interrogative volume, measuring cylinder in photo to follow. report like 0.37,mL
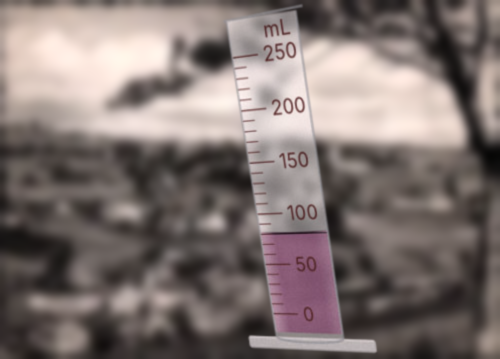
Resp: 80,mL
